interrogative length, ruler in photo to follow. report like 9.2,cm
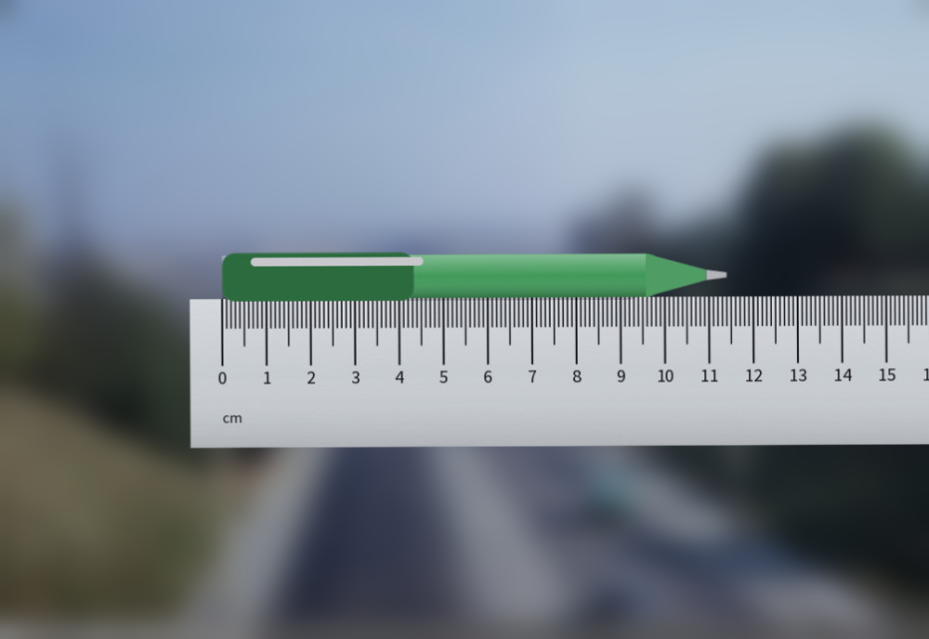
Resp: 11.4,cm
